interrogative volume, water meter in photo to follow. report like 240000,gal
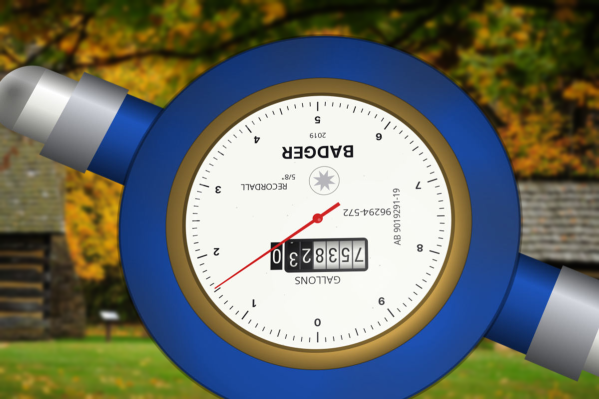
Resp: 7538231.5,gal
